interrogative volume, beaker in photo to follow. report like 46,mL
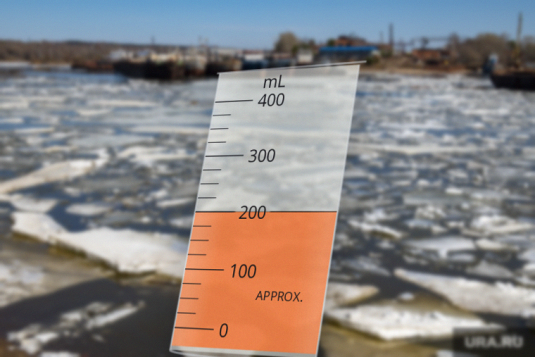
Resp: 200,mL
